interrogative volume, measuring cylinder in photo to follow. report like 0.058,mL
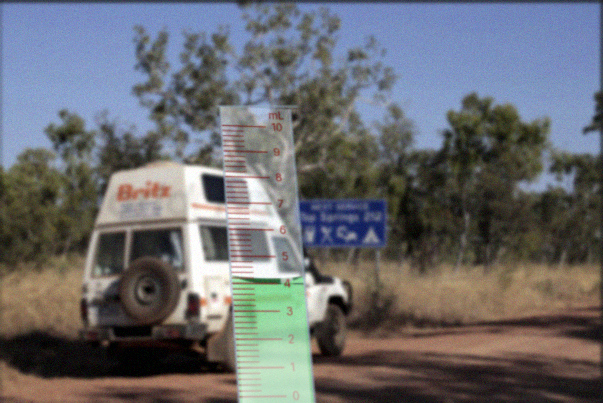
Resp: 4,mL
